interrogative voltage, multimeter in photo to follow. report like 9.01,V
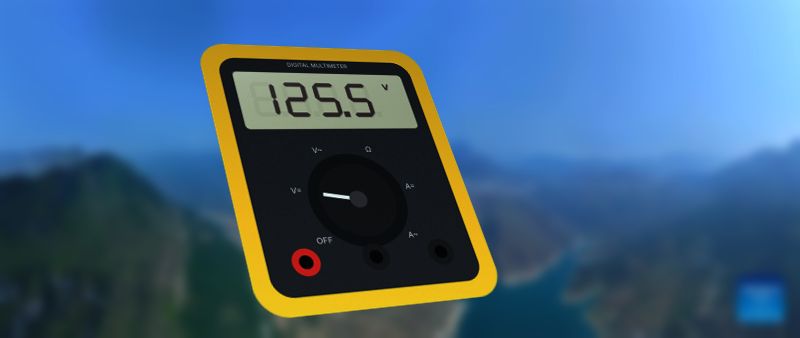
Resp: 125.5,V
